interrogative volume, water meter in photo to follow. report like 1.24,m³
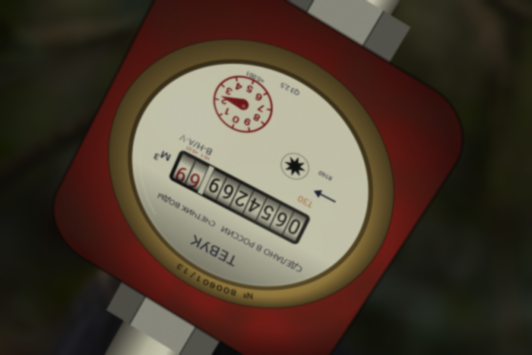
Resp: 654269.692,m³
